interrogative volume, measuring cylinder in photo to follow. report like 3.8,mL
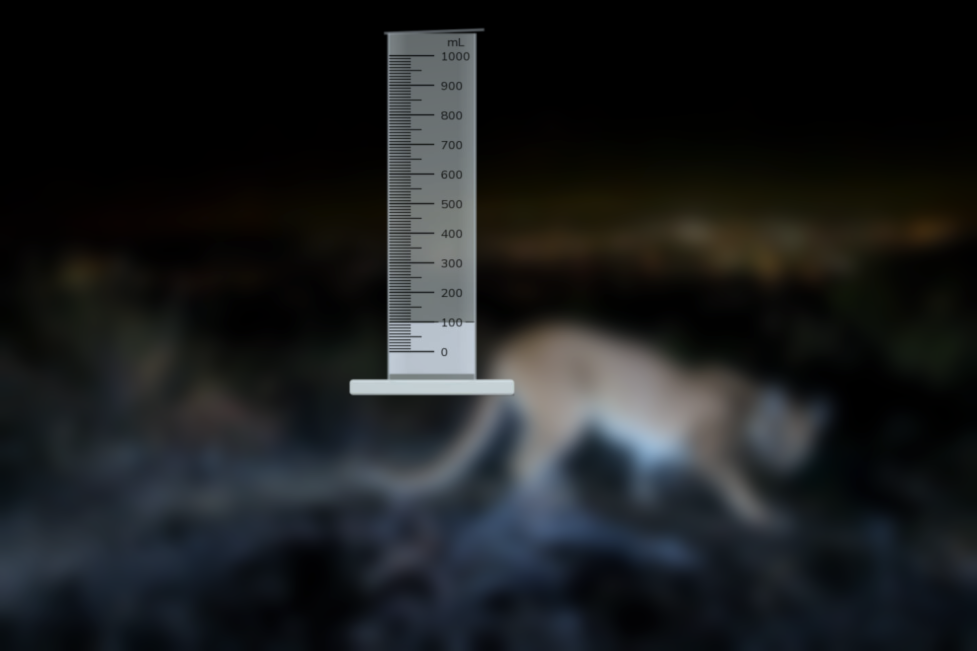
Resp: 100,mL
